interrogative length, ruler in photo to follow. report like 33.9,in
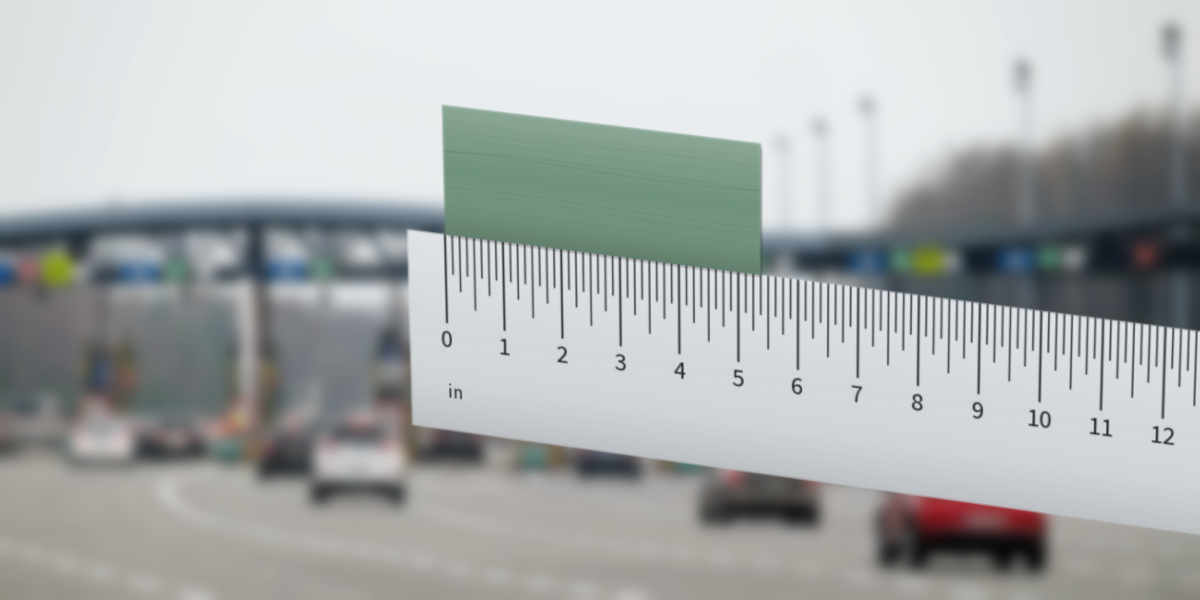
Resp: 5.375,in
